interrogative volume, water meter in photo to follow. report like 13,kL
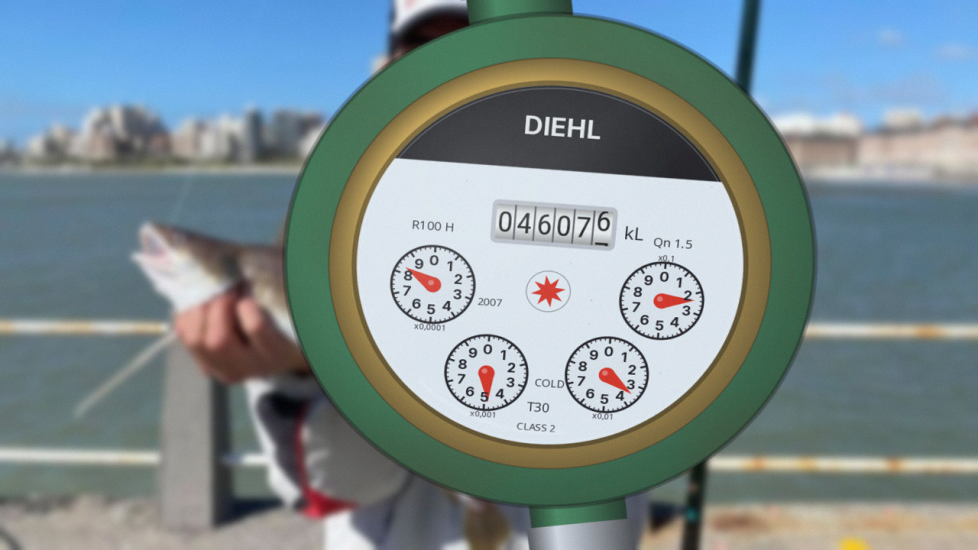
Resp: 46076.2348,kL
